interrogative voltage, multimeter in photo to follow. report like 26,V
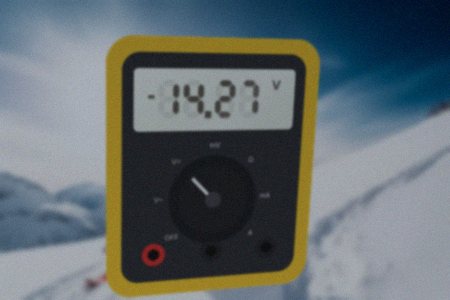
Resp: -14.27,V
